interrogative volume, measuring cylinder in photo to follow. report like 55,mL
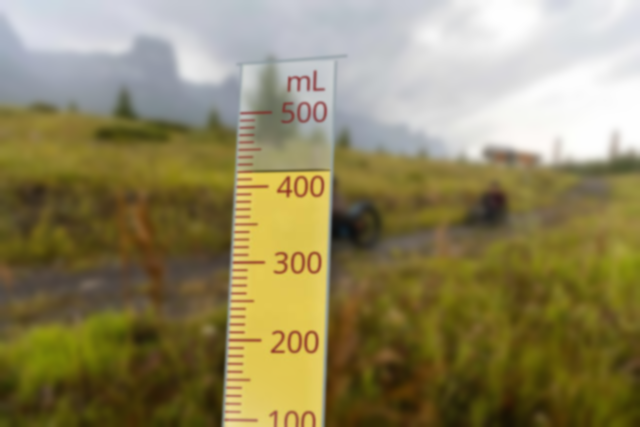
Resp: 420,mL
